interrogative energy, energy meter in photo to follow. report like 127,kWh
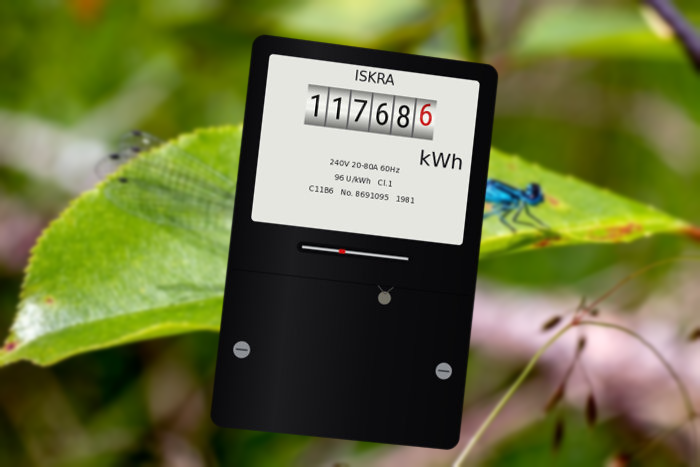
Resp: 11768.6,kWh
